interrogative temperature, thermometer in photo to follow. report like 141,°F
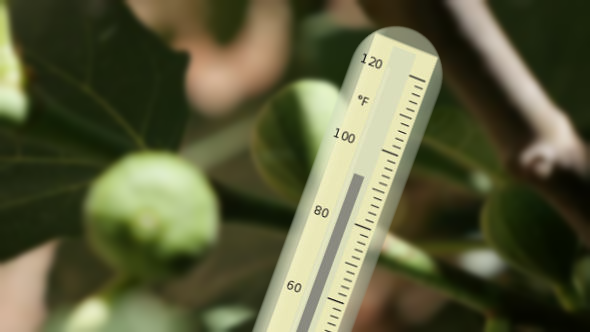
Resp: 92,°F
